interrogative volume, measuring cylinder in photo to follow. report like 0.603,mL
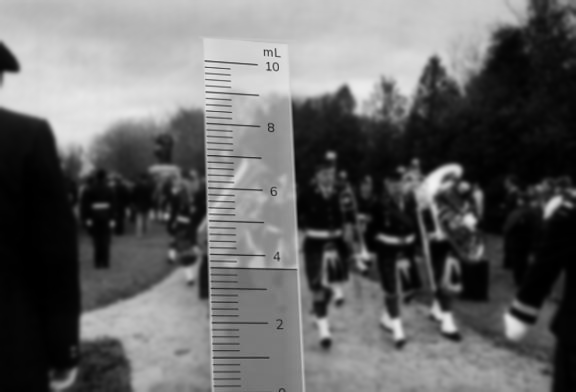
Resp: 3.6,mL
